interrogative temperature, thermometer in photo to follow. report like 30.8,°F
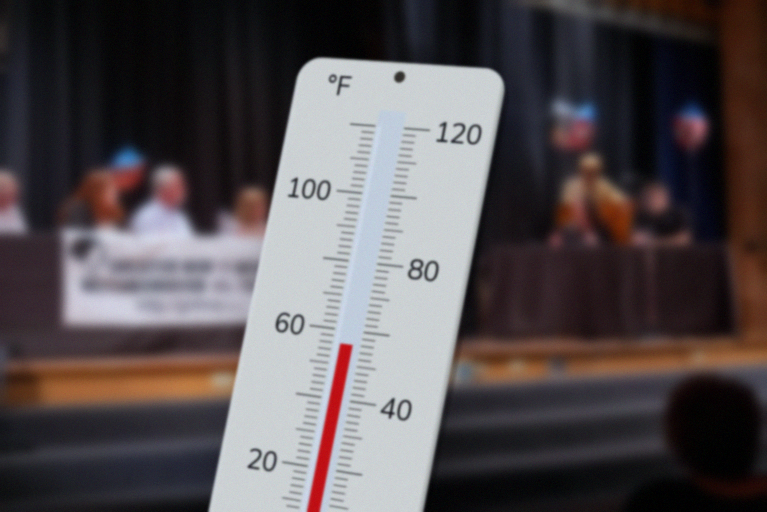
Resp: 56,°F
